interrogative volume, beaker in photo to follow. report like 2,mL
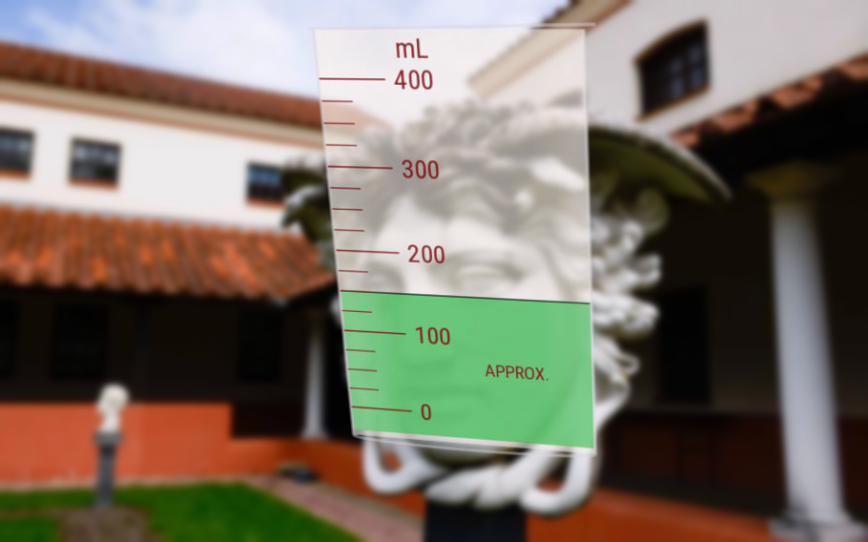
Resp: 150,mL
